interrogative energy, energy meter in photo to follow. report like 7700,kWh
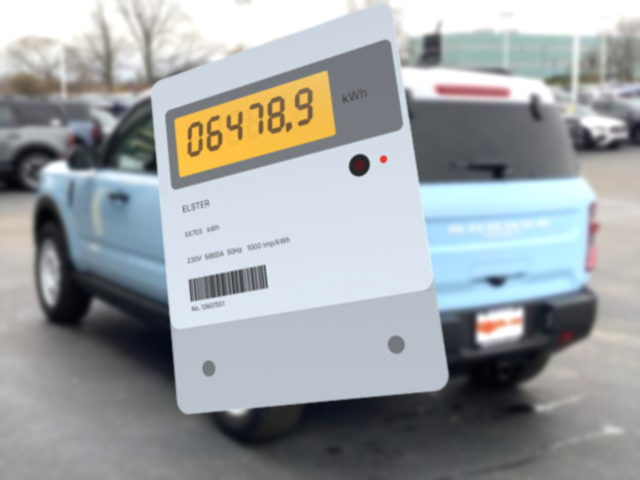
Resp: 6478.9,kWh
